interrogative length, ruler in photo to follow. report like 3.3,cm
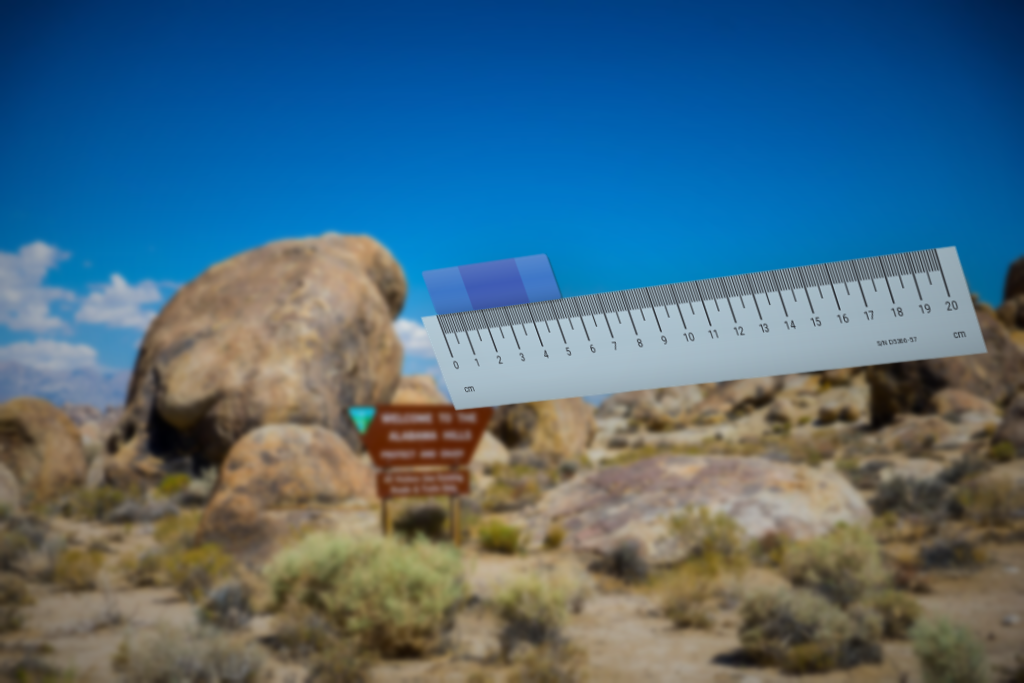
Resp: 5.5,cm
